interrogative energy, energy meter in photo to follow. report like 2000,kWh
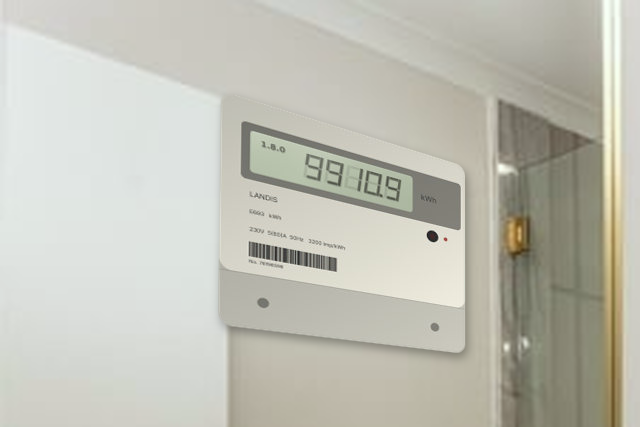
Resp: 9910.9,kWh
